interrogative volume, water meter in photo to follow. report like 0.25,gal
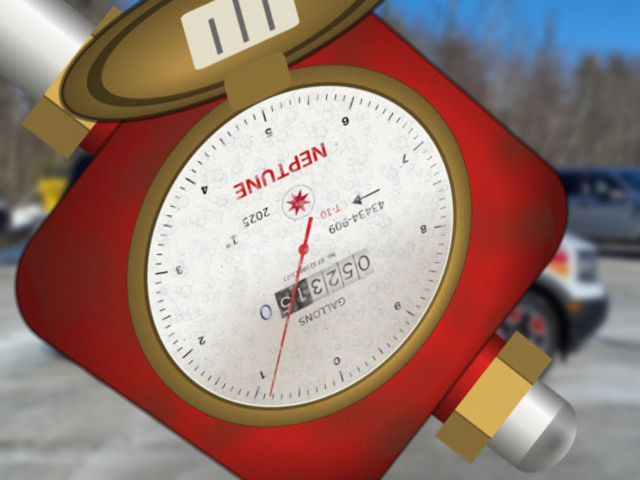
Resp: 523150.8,gal
